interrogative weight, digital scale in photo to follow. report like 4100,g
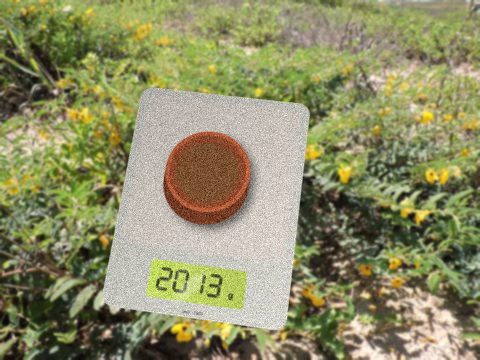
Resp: 2013,g
